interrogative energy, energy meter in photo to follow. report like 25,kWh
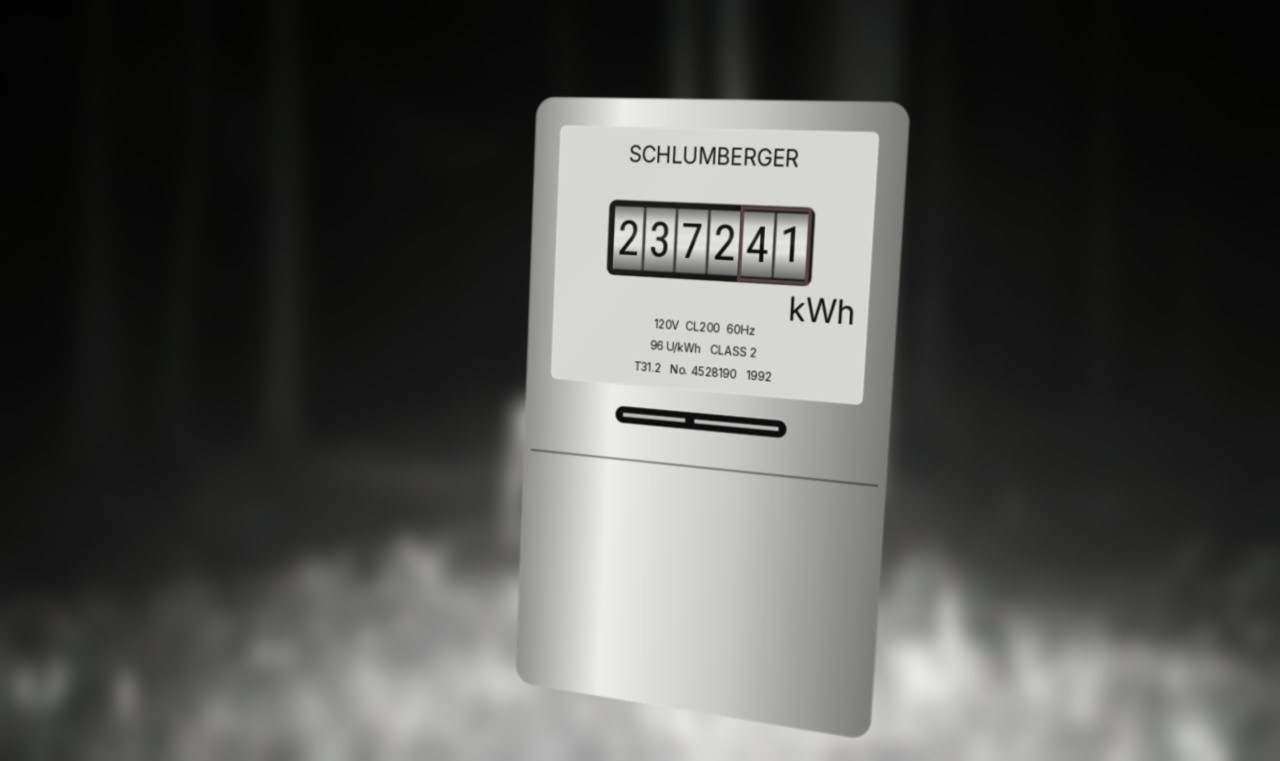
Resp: 2372.41,kWh
